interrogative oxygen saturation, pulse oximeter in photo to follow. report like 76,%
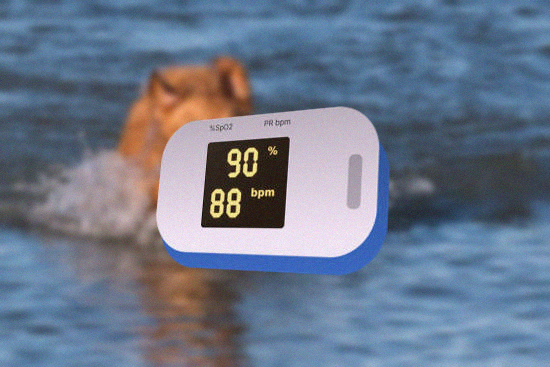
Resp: 90,%
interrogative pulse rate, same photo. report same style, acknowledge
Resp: 88,bpm
